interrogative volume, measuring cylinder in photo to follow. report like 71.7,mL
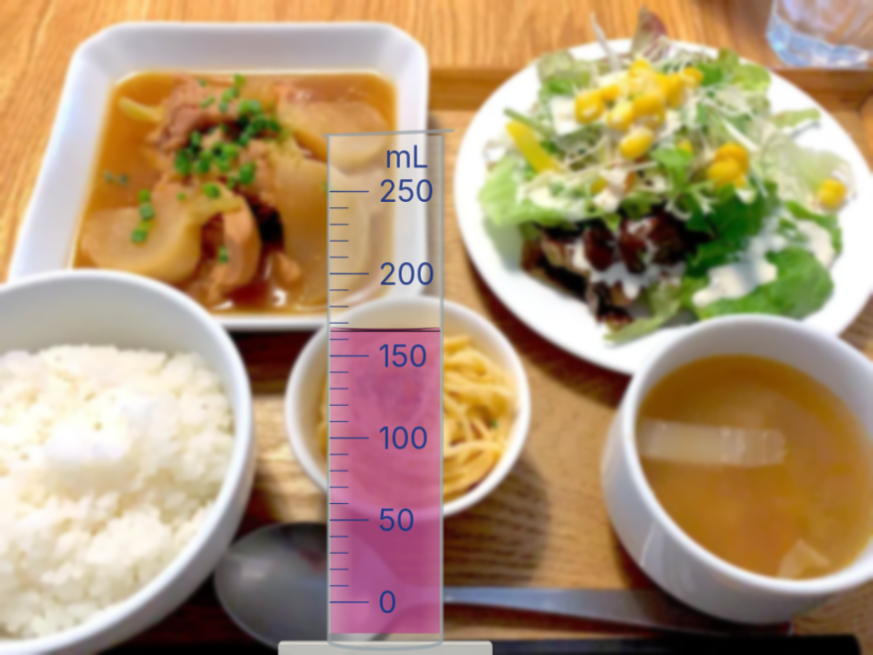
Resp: 165,mL
